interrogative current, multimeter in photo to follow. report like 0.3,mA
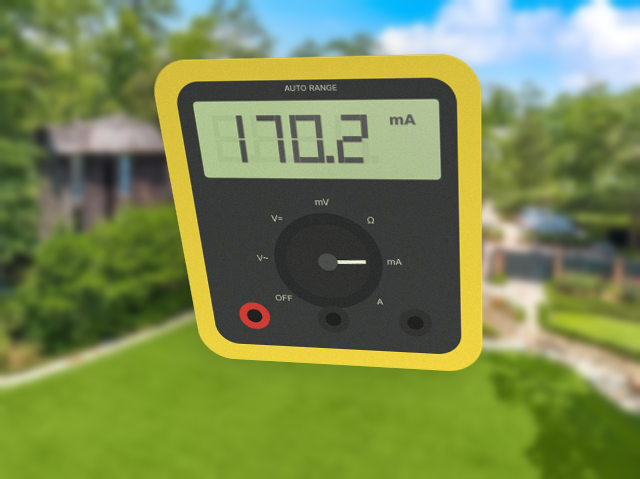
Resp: 170.2,mA
